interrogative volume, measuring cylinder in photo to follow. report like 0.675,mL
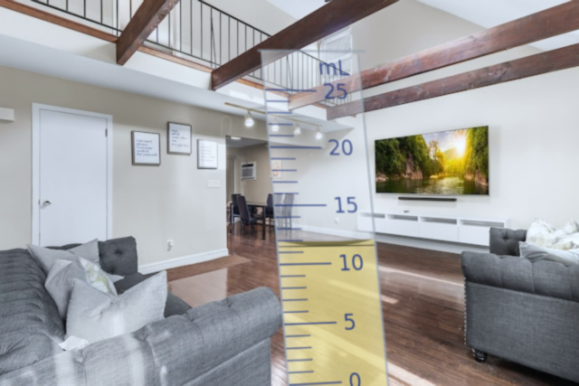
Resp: 11.5,mL
